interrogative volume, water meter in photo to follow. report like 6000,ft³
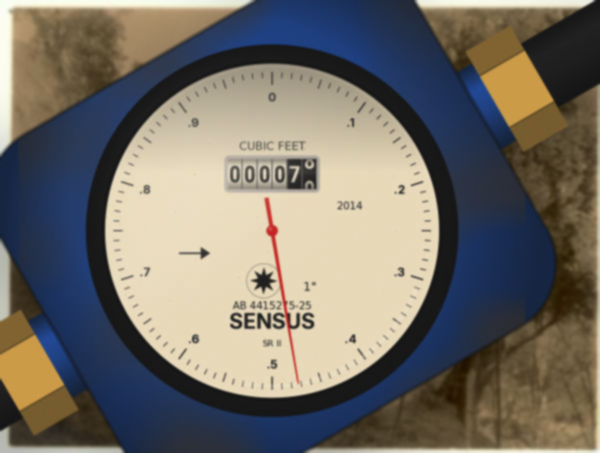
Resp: 78.47,ft³
